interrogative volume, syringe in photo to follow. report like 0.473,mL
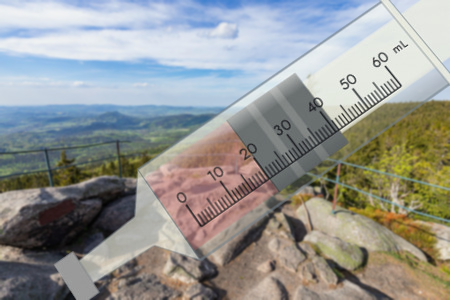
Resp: 20,mL
